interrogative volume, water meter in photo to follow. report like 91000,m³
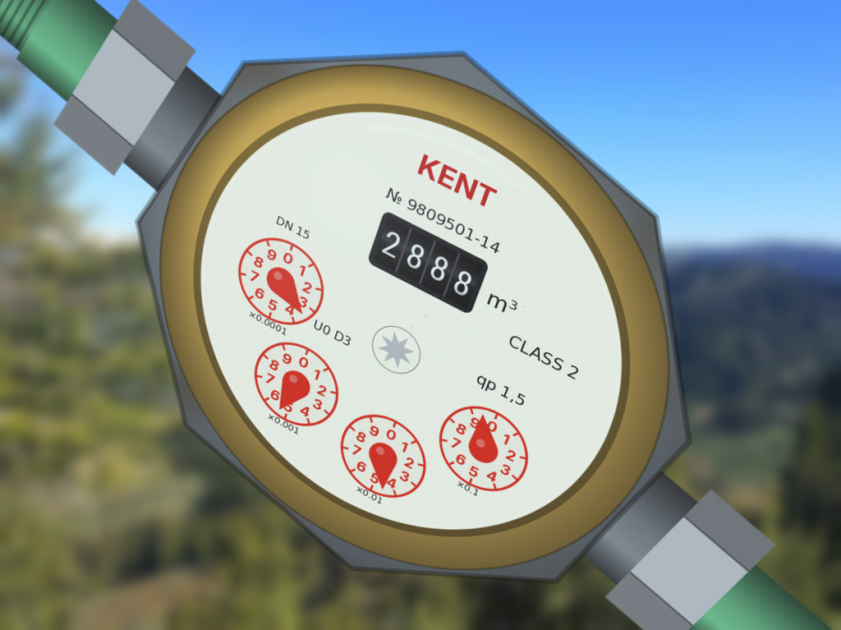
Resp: 2887.9453,m³
